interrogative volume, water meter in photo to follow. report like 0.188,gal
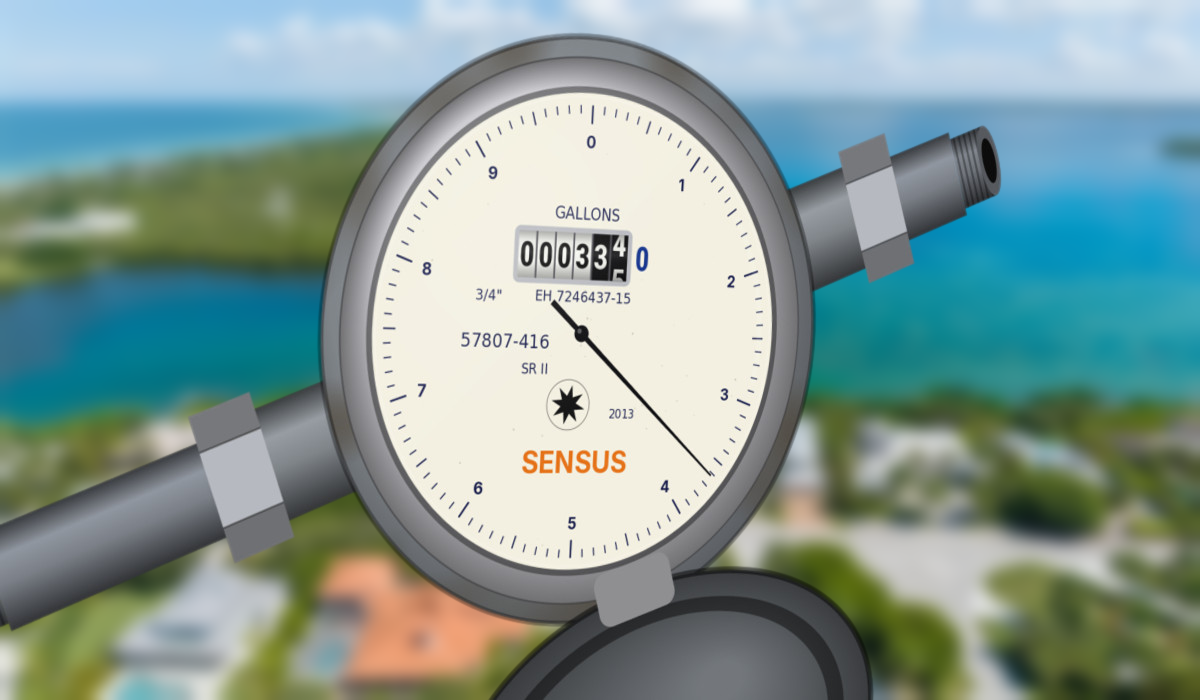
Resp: 3343.6,gal
